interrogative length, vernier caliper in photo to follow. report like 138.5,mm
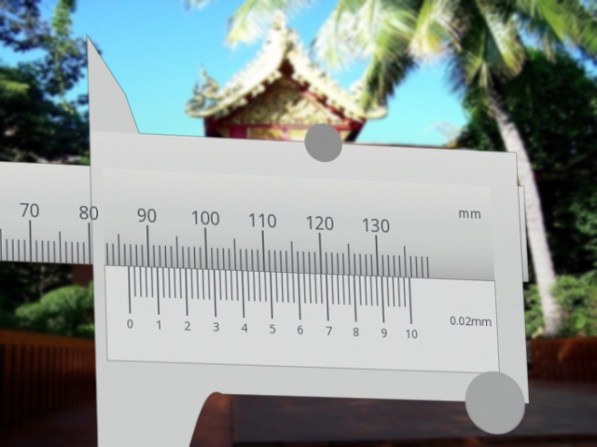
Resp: 86.6,mm
